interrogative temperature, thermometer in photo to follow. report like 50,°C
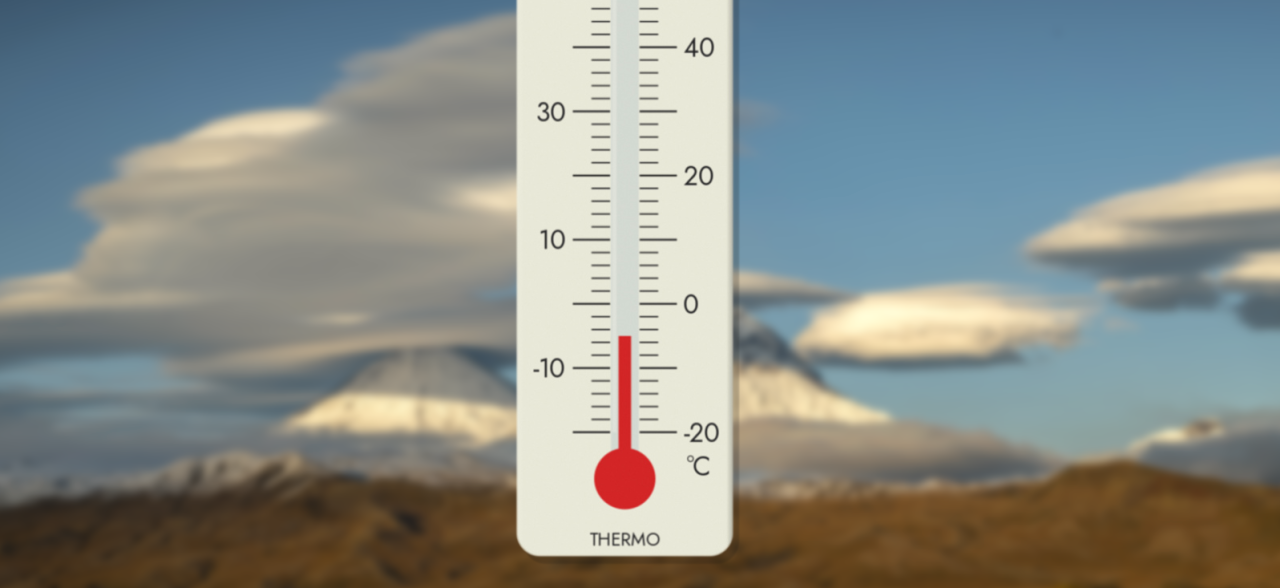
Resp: -5,°C
